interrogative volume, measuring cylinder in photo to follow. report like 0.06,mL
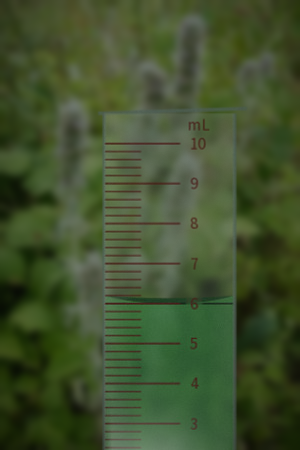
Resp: 6,mL
